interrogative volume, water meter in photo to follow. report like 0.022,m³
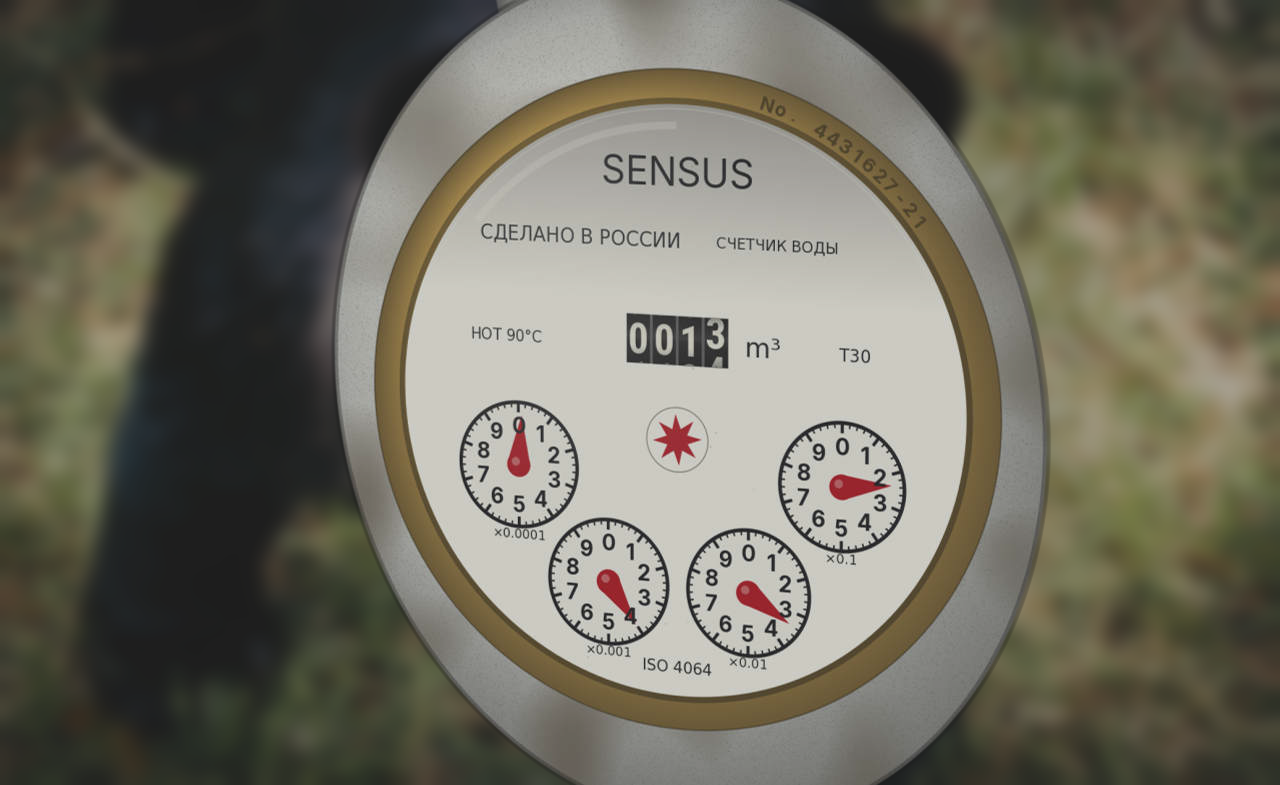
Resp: 13.2340,m³
